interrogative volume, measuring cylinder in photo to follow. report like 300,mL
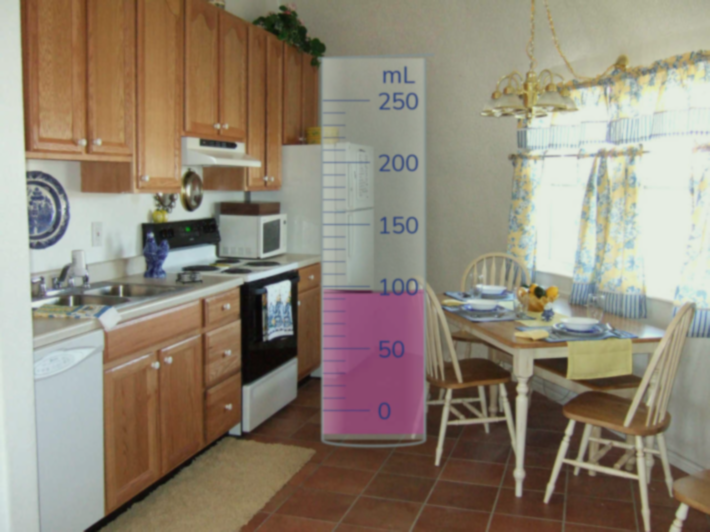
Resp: 95,mL
